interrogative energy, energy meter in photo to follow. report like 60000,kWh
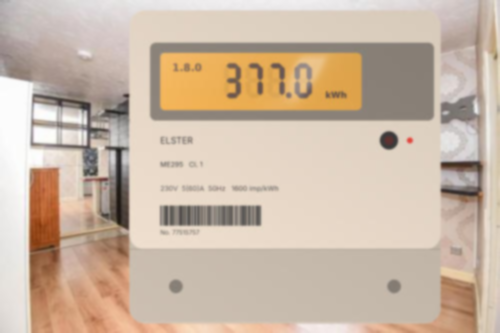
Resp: 377.0,kWh
